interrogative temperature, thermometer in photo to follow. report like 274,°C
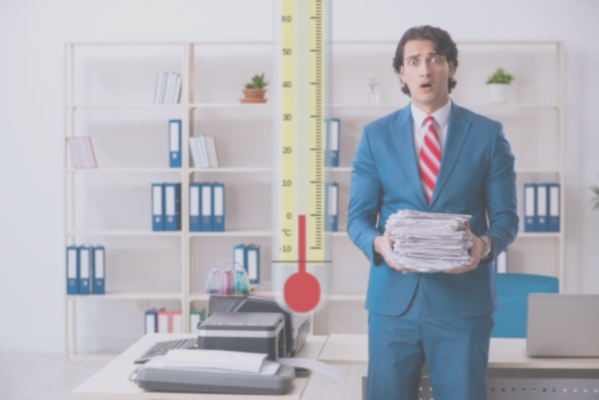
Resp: 0,°C
